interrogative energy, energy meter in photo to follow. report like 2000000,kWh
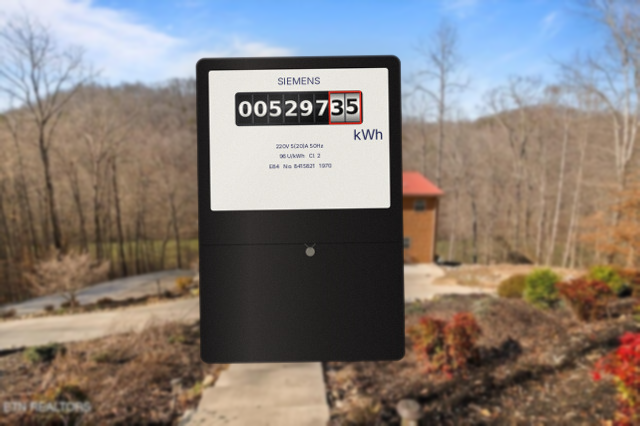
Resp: 5297.35,kWh
